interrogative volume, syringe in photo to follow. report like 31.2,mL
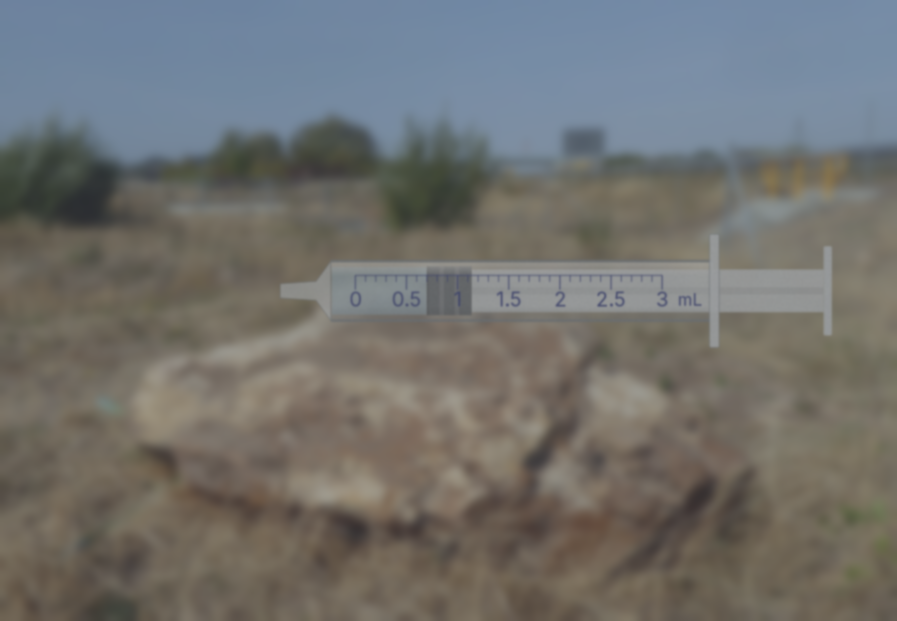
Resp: 0.7,mL
